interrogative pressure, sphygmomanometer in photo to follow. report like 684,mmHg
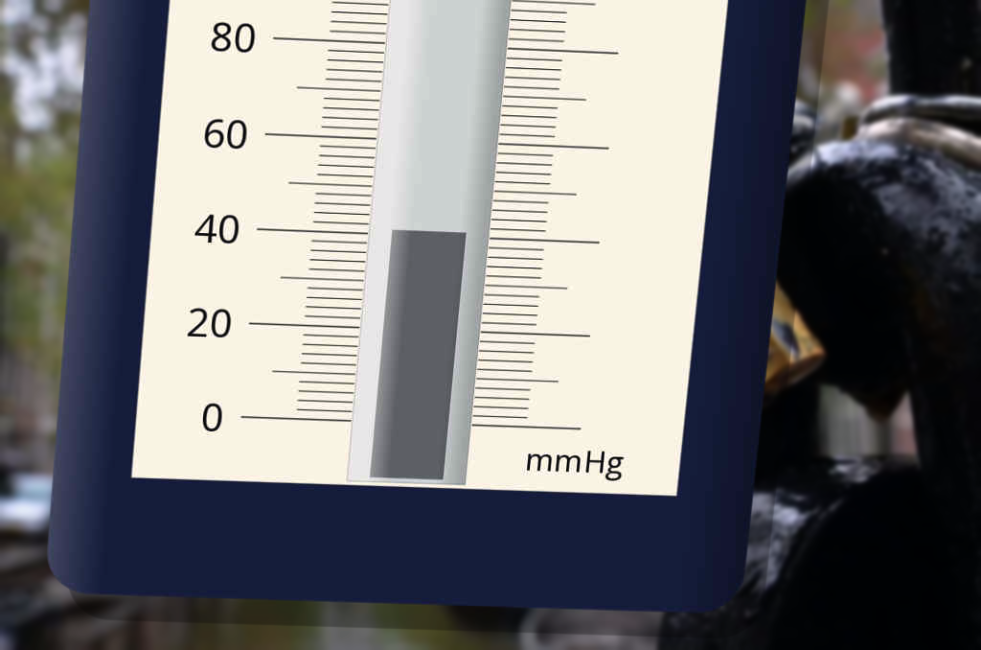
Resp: 41,mmHg
